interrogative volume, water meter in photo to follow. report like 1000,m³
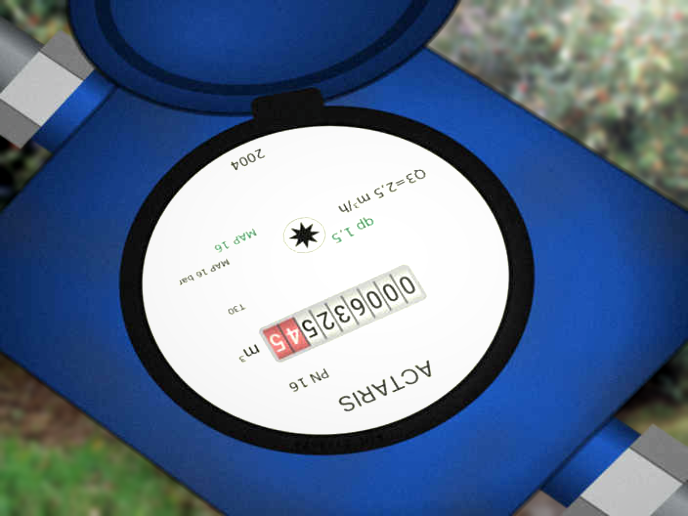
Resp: 6325.45,m³
